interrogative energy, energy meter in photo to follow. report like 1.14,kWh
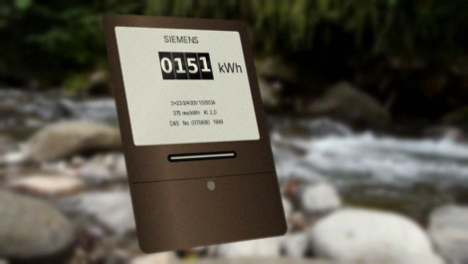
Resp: 151,kWh
